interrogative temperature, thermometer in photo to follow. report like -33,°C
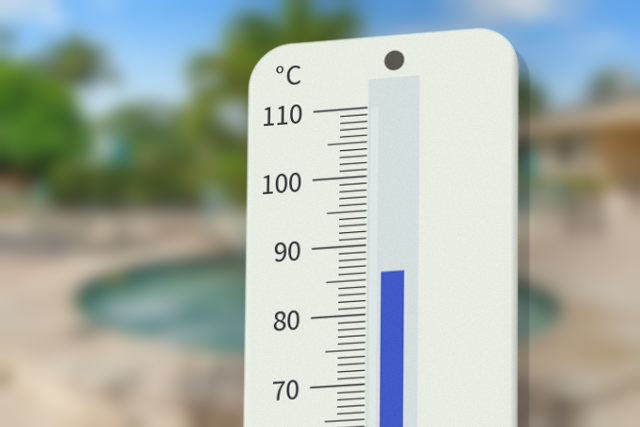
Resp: 86,°C
